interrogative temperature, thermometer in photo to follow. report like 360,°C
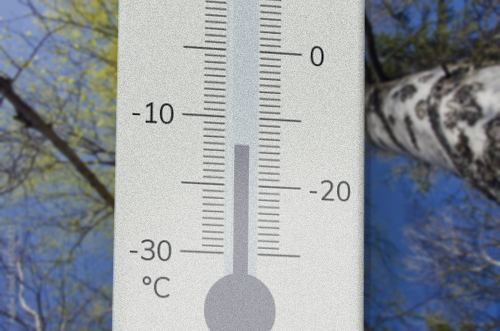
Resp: -14,°C
